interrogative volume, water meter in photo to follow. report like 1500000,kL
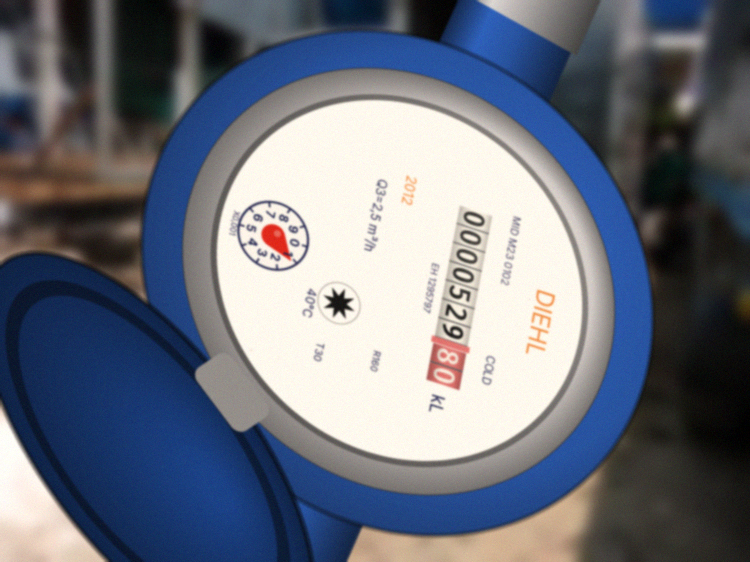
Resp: 529.801,kL
